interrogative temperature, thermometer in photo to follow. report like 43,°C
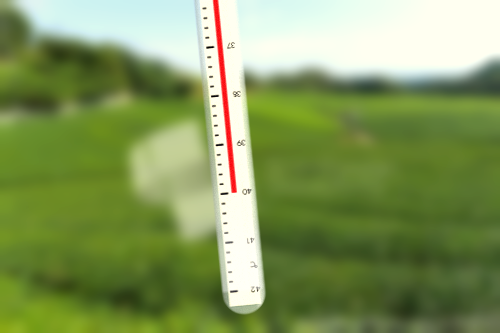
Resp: 40,°C
